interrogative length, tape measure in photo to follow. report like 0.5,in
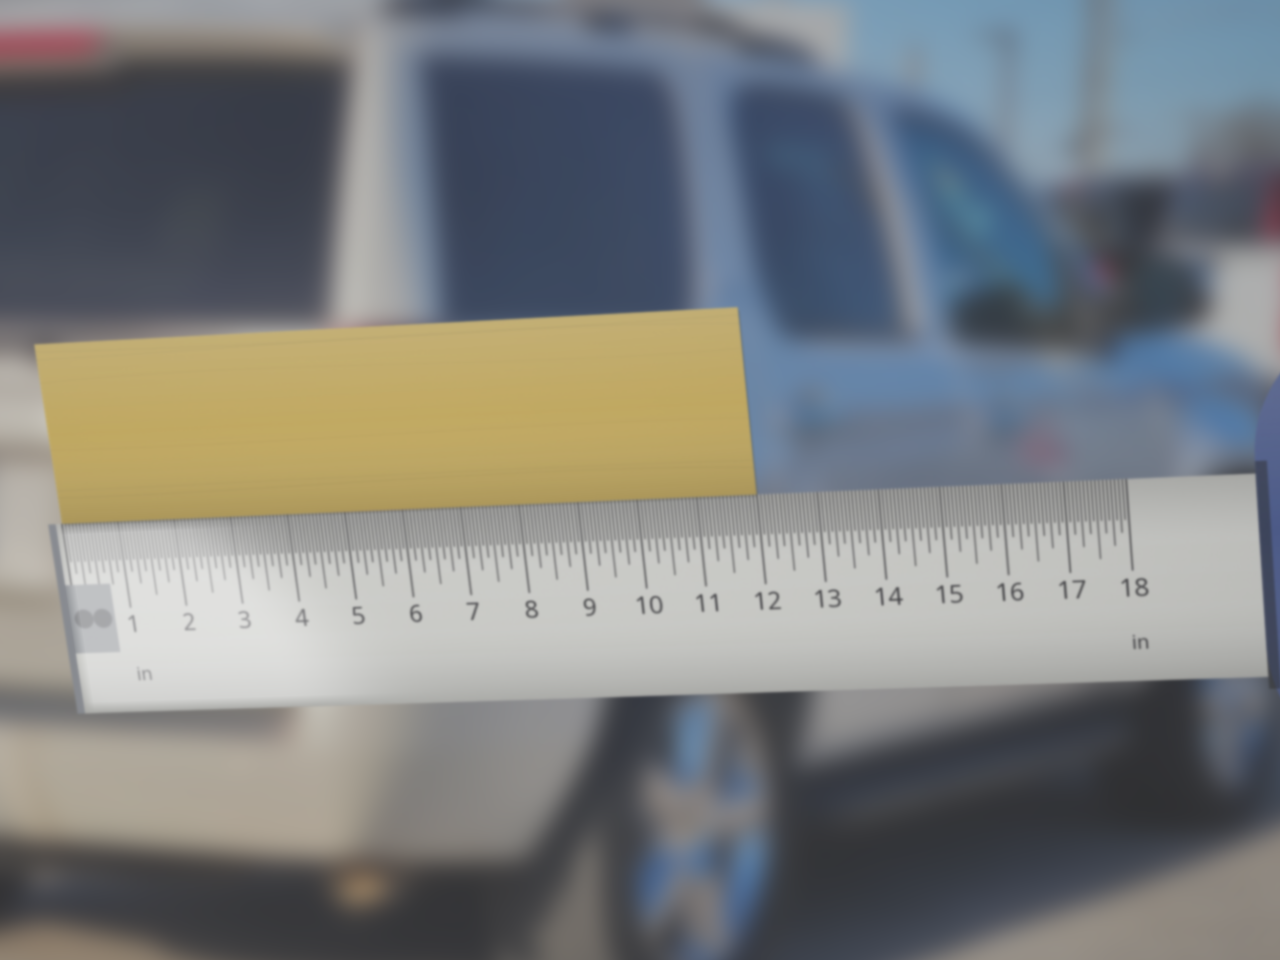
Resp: 12,in
